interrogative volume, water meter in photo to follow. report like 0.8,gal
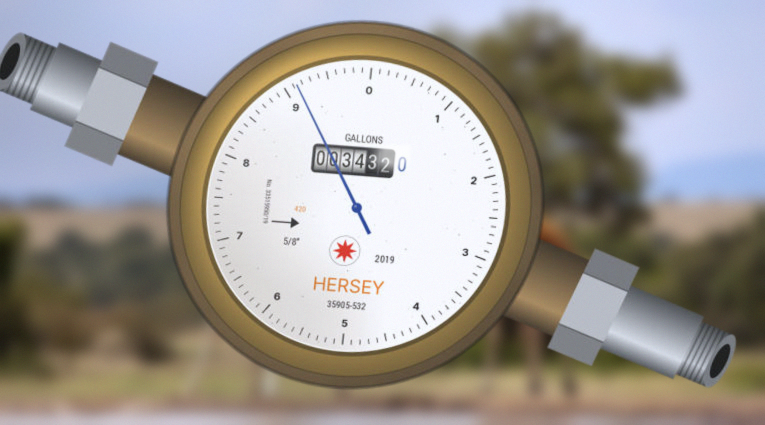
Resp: 34319.1,gal
